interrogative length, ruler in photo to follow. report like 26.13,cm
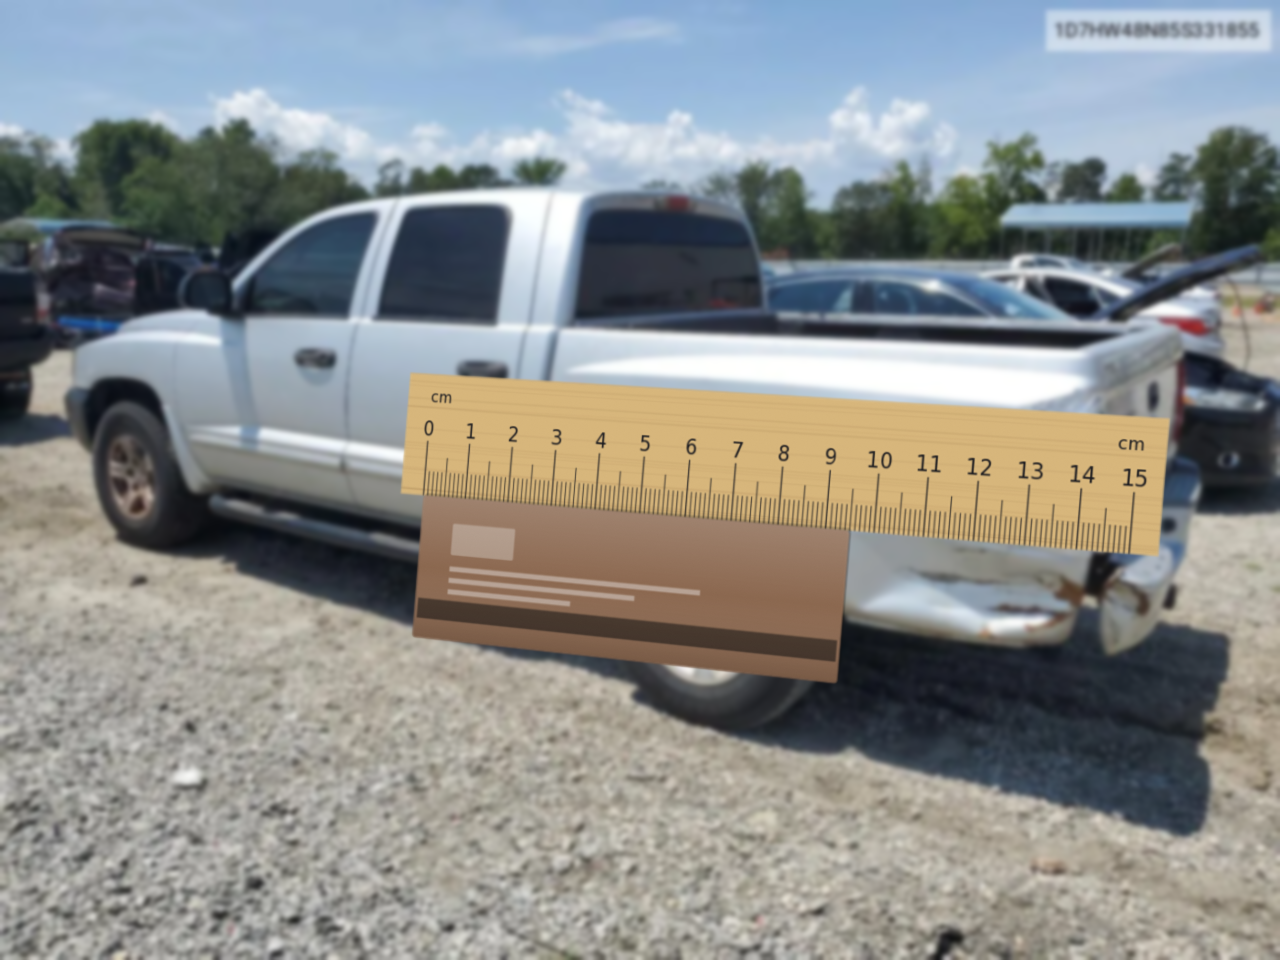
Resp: 9.5,cm
